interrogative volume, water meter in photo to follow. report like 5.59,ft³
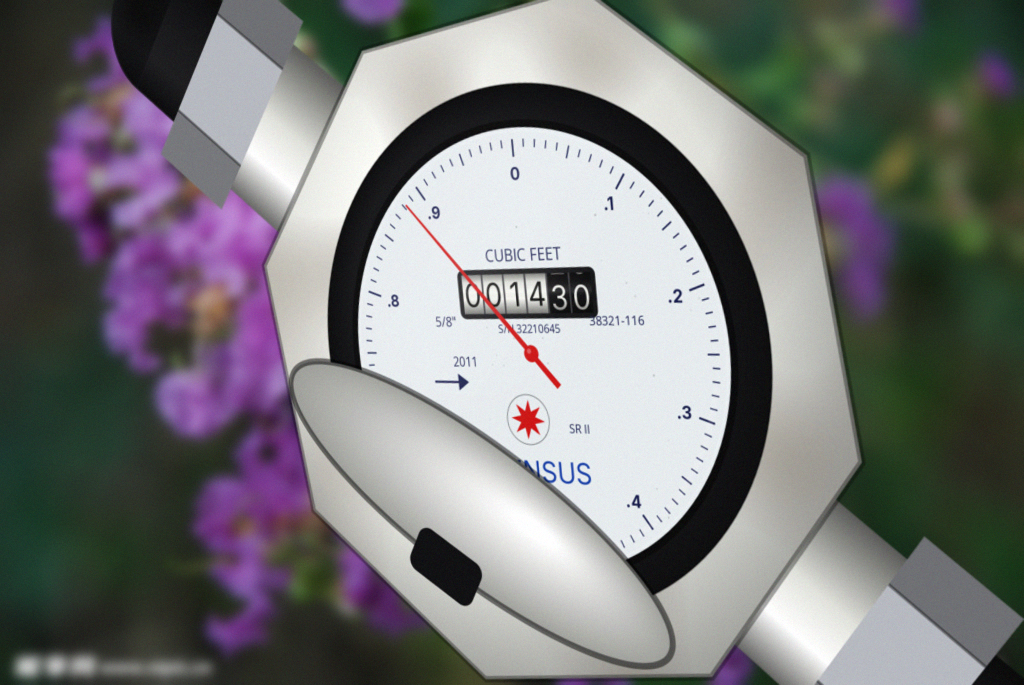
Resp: 1429.88,ft³
